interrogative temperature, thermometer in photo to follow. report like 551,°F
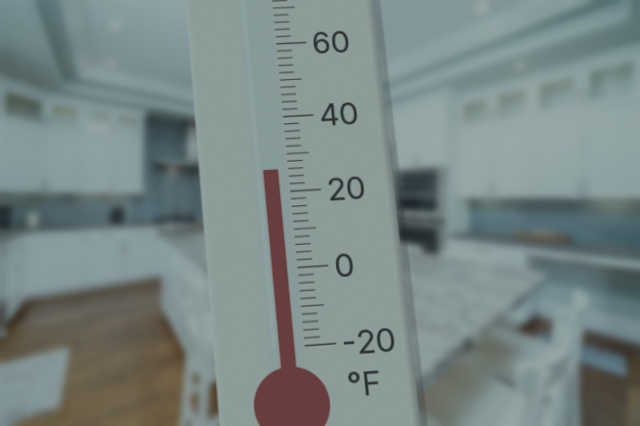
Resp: 26,°F
